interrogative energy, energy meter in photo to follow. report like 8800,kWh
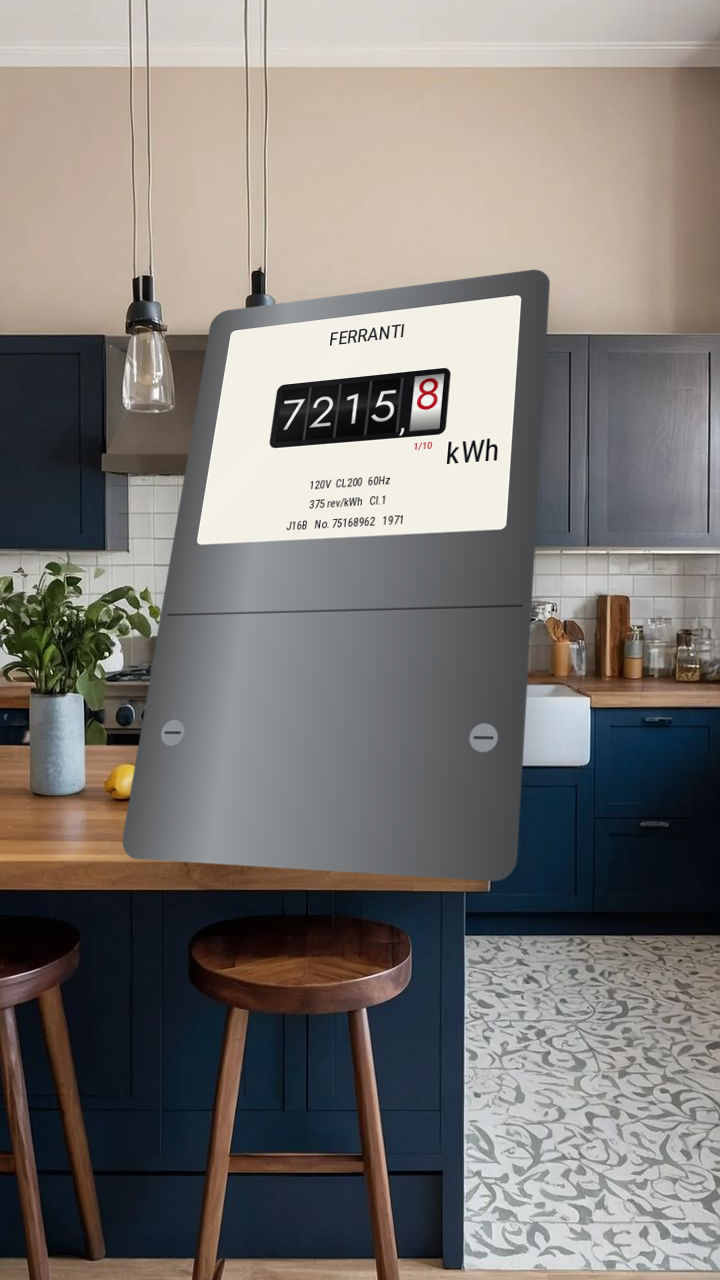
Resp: 7215.8,kWh
